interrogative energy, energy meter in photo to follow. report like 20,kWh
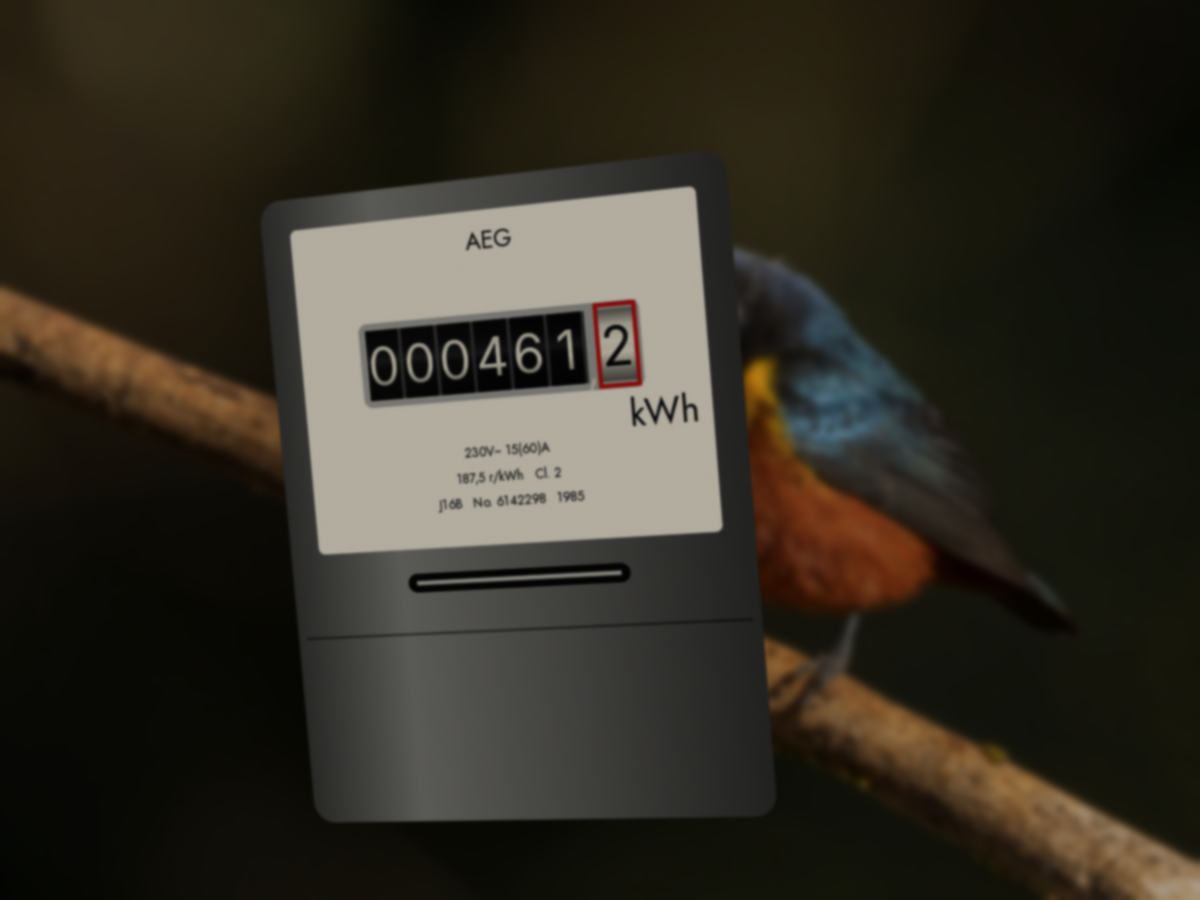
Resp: 461.2,kWh
